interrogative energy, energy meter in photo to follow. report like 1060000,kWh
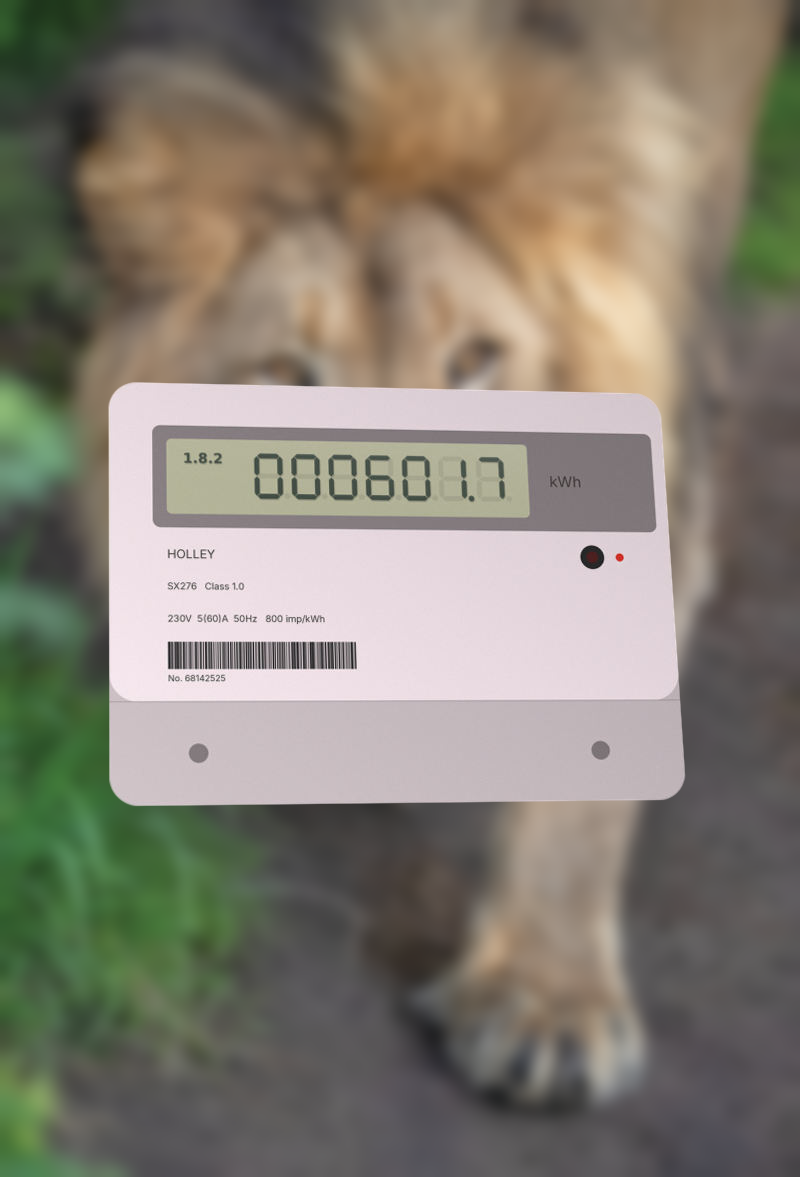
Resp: 601.7,kWh
